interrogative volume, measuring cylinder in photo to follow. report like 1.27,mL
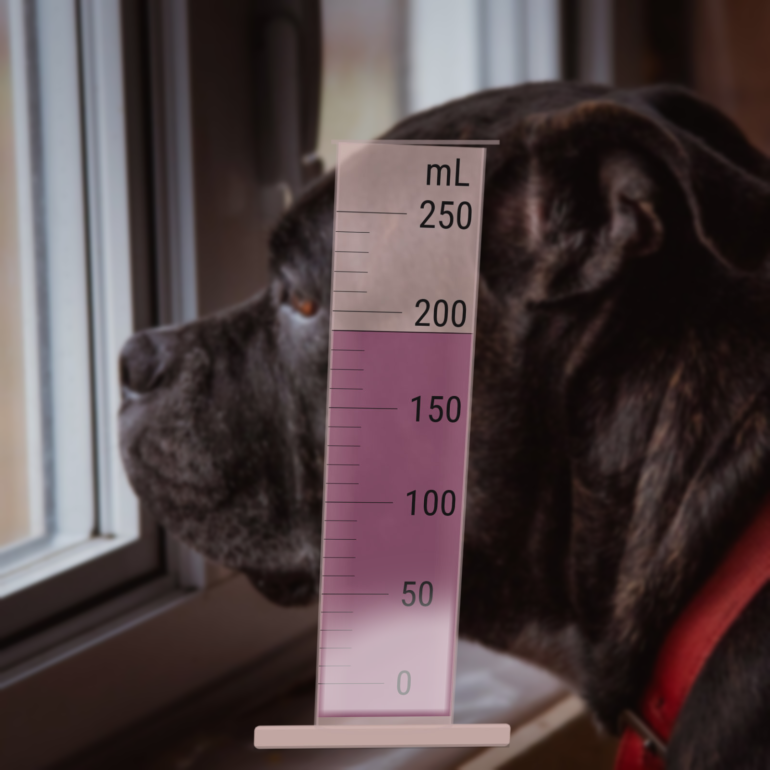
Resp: 190,mL
